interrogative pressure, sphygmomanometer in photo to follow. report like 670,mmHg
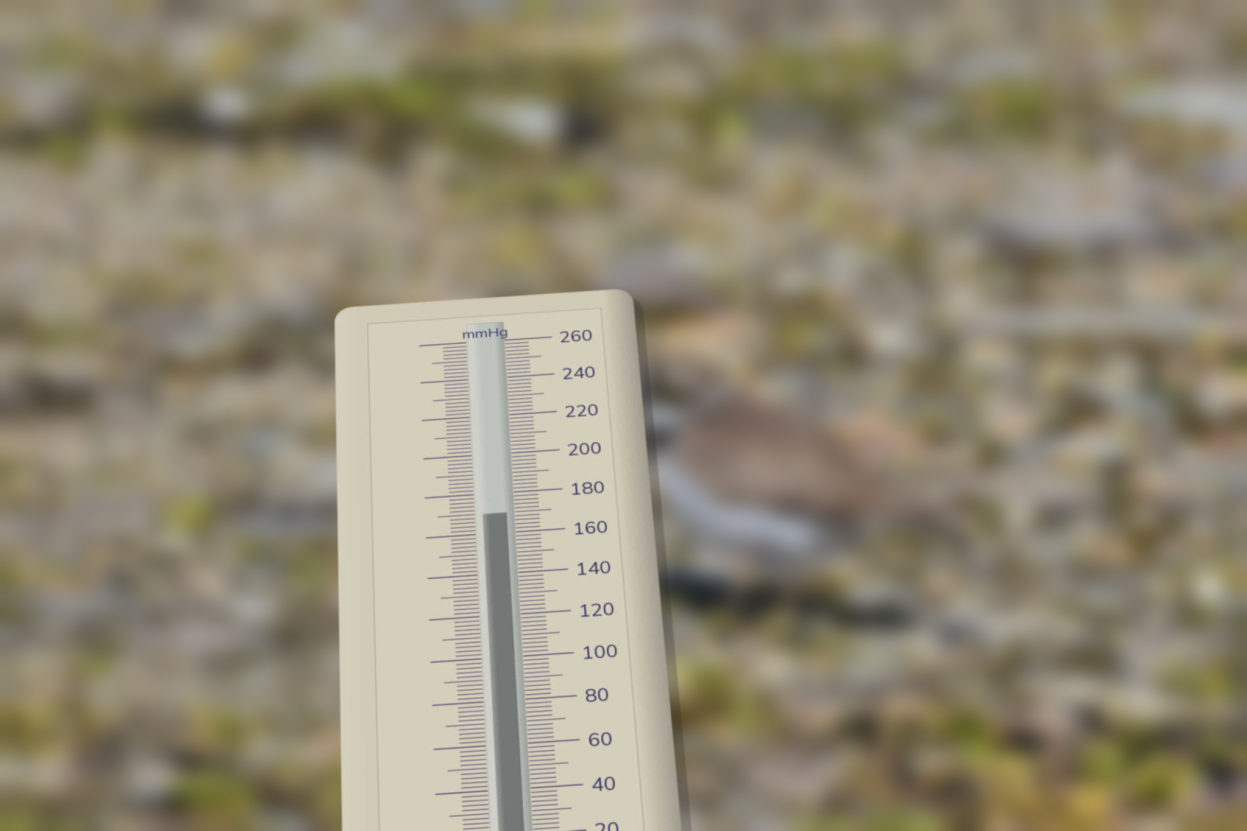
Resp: 170,mmHg
